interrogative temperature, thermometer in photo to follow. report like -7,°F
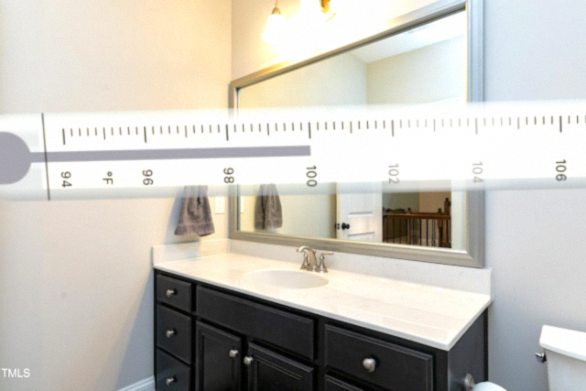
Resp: 100,°F
